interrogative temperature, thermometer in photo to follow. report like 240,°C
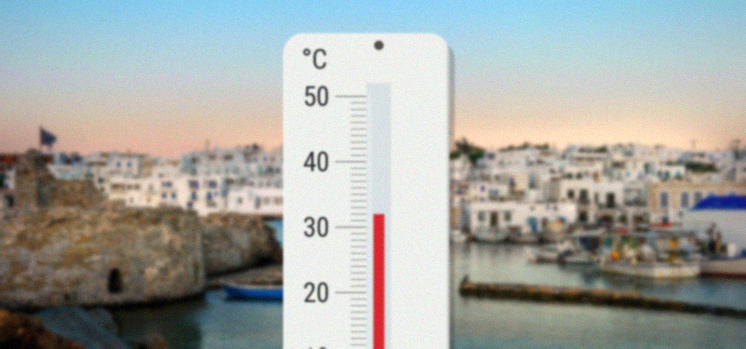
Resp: 32,°C
